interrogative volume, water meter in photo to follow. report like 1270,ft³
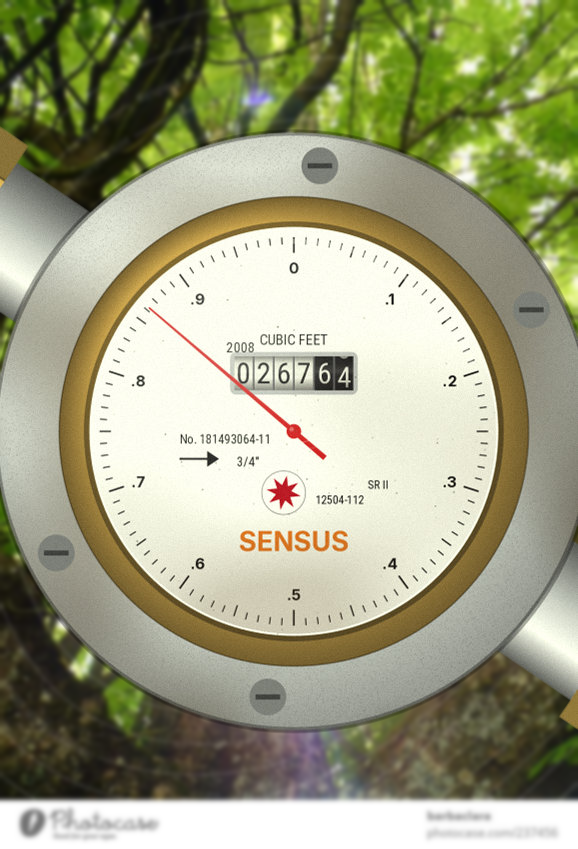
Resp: 26763.86,ft³
